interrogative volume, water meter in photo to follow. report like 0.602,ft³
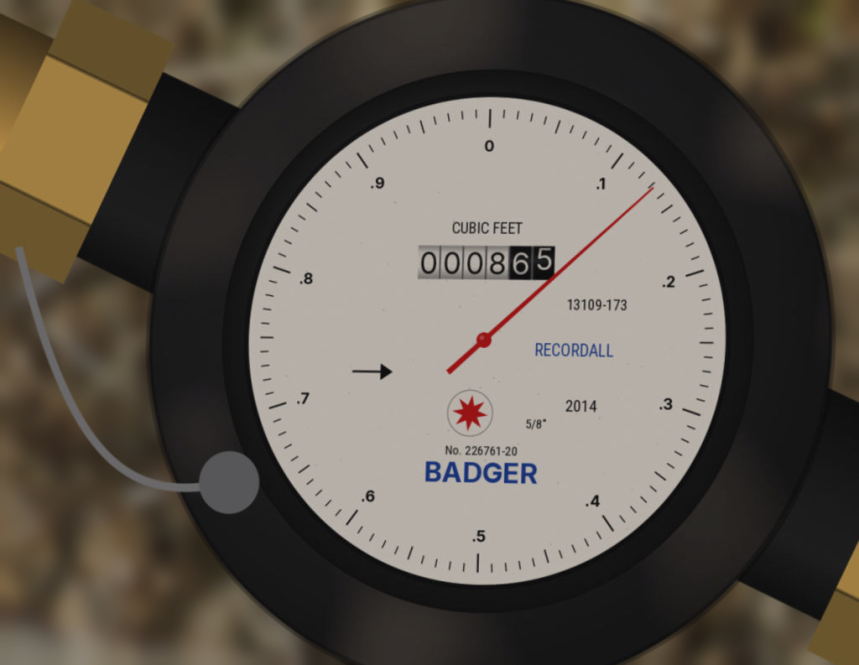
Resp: 865.13,ft³
